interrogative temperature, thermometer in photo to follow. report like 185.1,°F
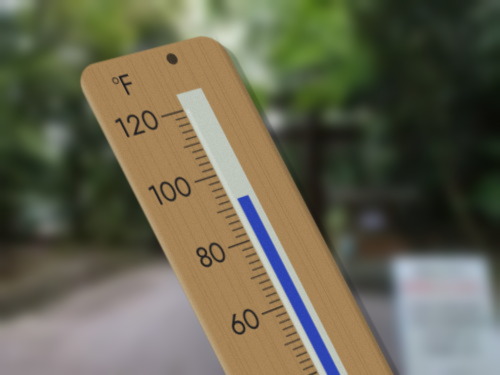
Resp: 92,°F
